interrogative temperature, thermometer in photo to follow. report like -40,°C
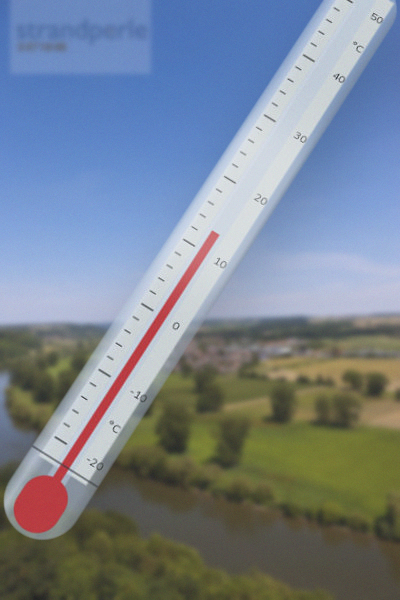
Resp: 13,°C
